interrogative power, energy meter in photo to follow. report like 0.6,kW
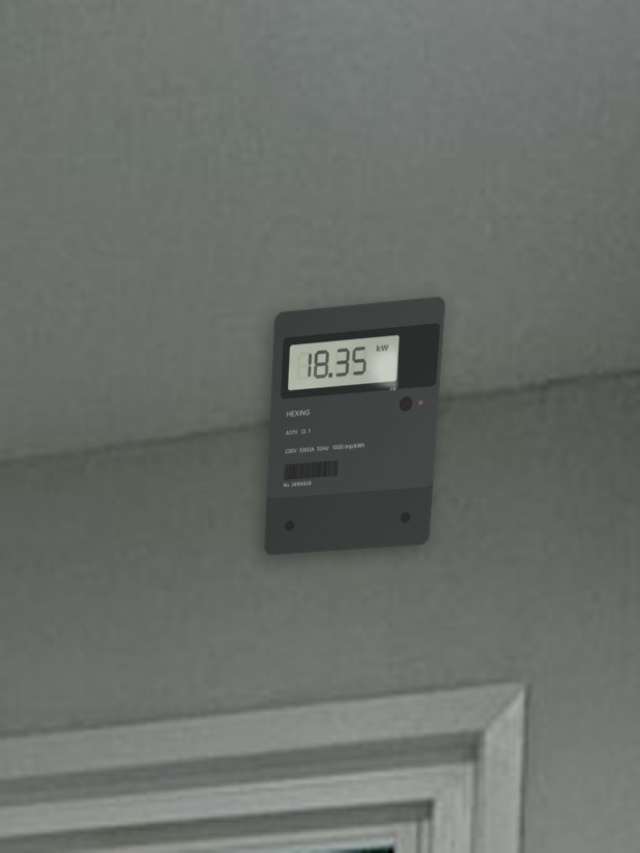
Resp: 18.35,kW
